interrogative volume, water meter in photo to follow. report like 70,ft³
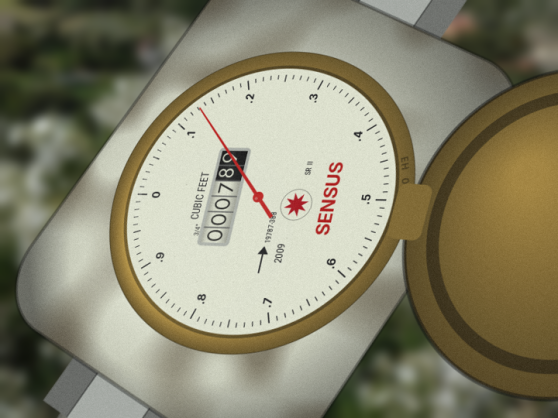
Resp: 789.13,ft³
